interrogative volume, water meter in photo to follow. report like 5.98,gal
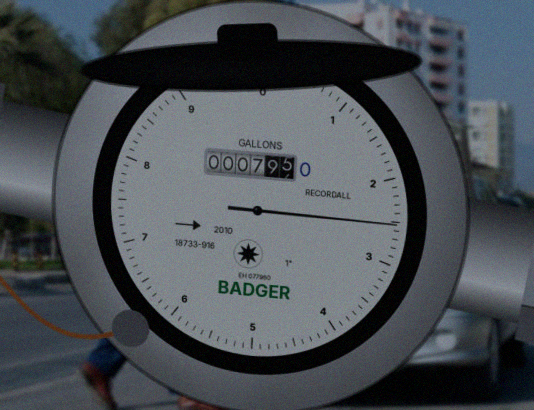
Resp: 7952.5,gal
